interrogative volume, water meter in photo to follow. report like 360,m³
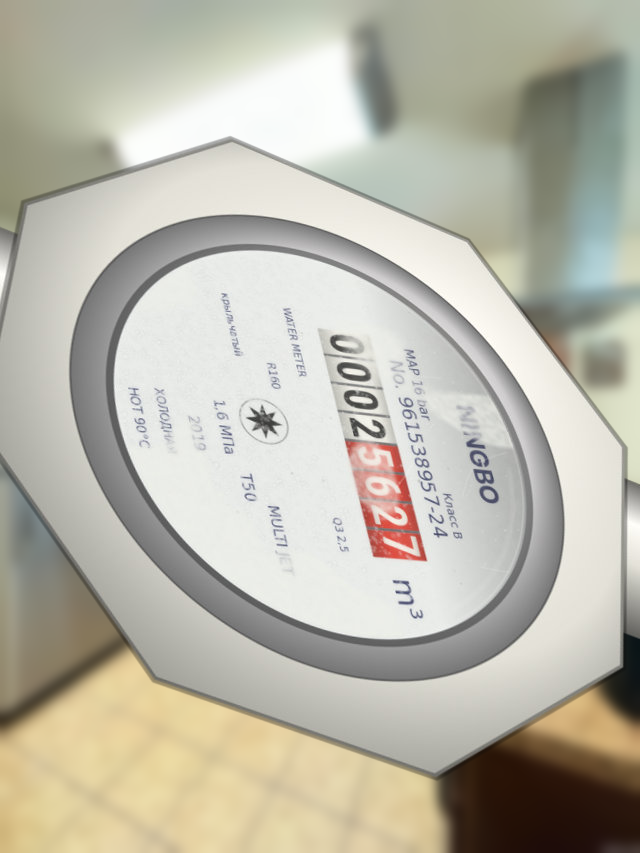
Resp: 2.5627,m³
